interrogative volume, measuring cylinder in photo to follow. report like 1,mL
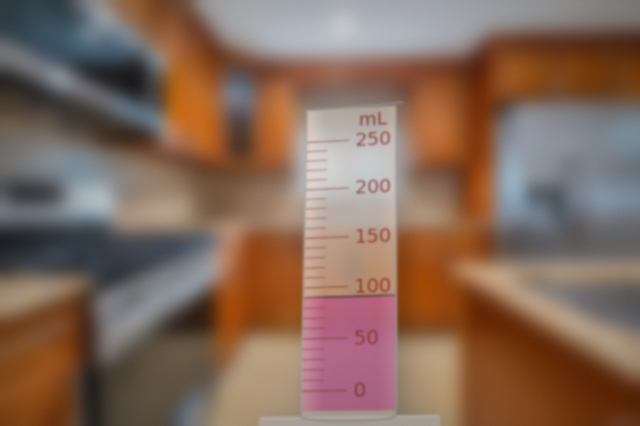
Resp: 90,mL
